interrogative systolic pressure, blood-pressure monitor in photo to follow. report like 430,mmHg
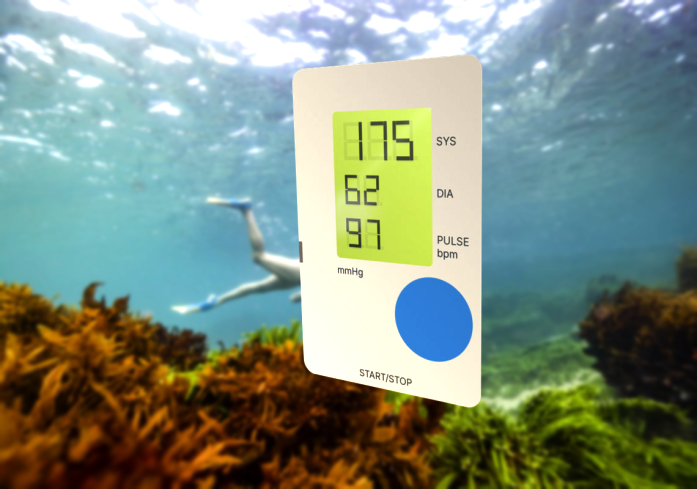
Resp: 175,mmHg
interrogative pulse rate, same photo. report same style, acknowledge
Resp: 97,bpm
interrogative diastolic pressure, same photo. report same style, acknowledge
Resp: 62,mmHg
